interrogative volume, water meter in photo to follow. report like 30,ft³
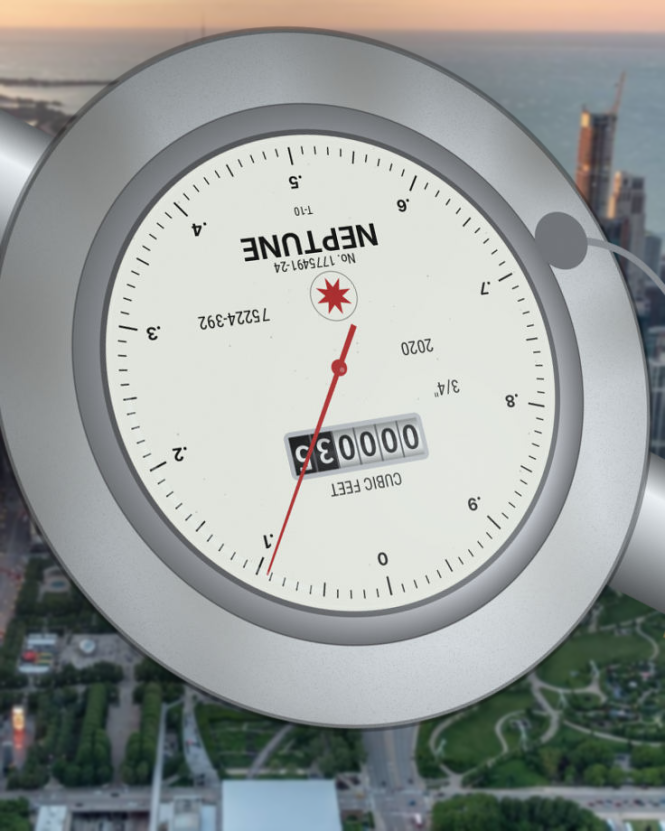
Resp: 35.09,ft³
